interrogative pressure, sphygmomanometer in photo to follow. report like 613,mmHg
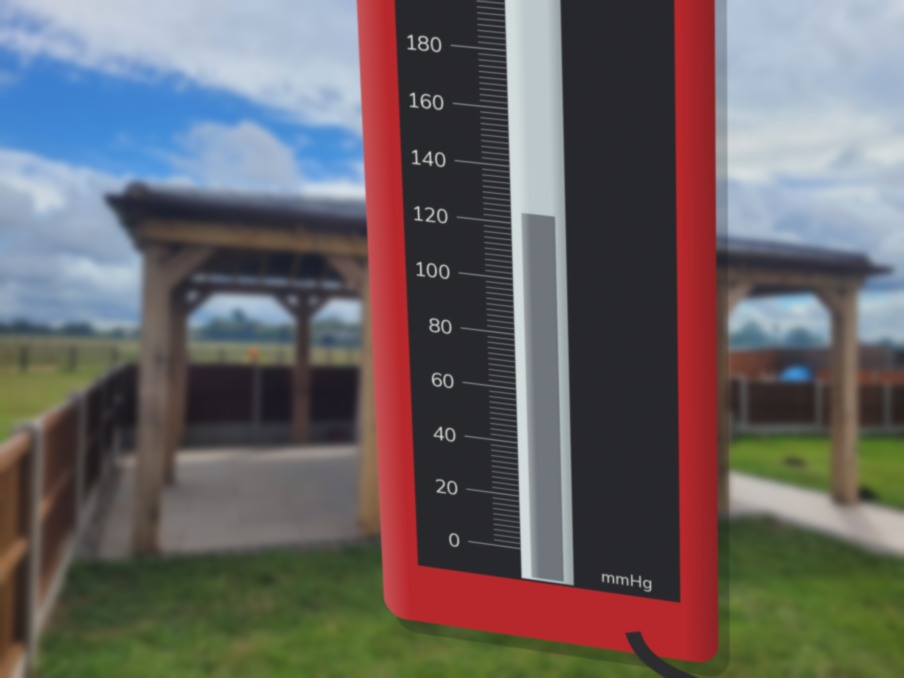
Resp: 124,mmHg
